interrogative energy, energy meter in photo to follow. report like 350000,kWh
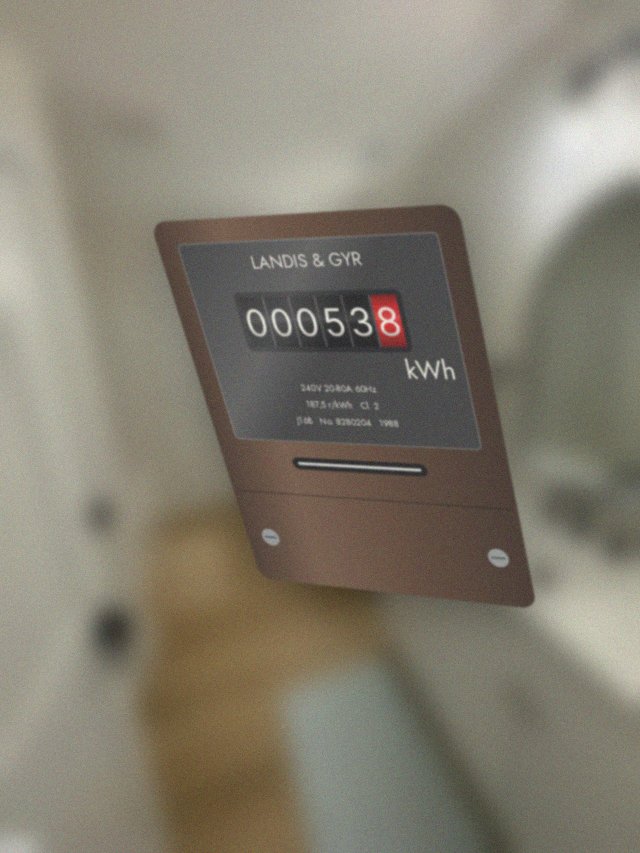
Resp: 53.8,kWh
